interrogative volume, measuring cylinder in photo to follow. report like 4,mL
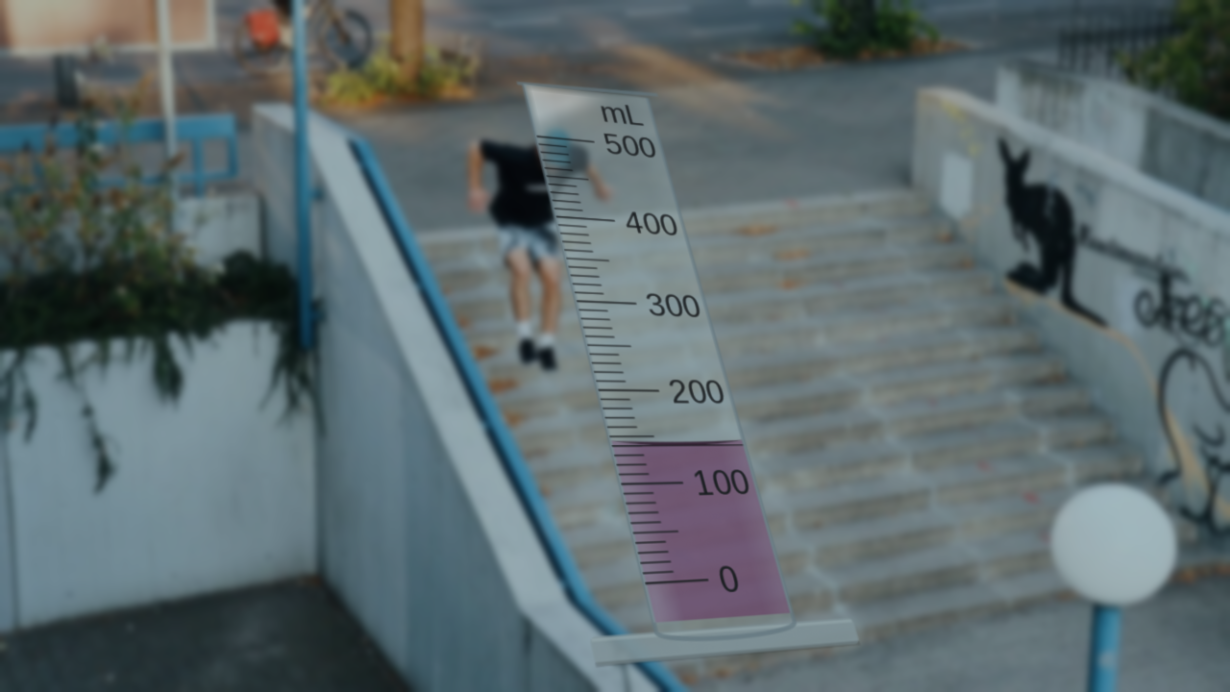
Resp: 140,mL
